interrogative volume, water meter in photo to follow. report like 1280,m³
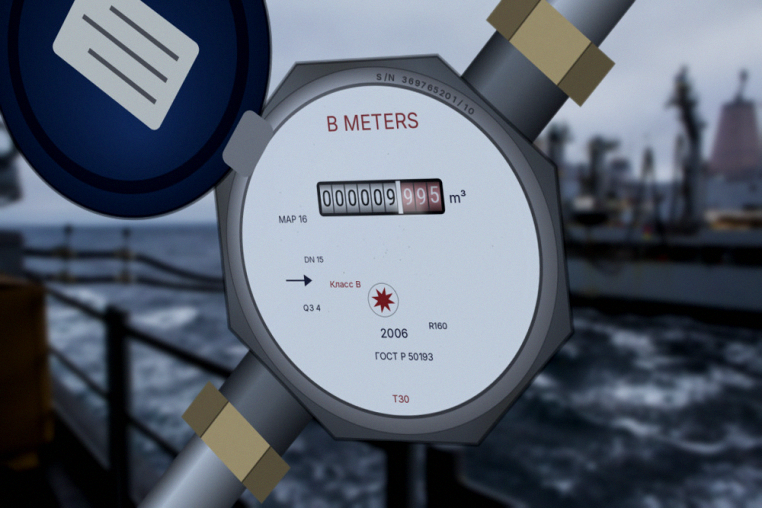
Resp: 9.995,m³
